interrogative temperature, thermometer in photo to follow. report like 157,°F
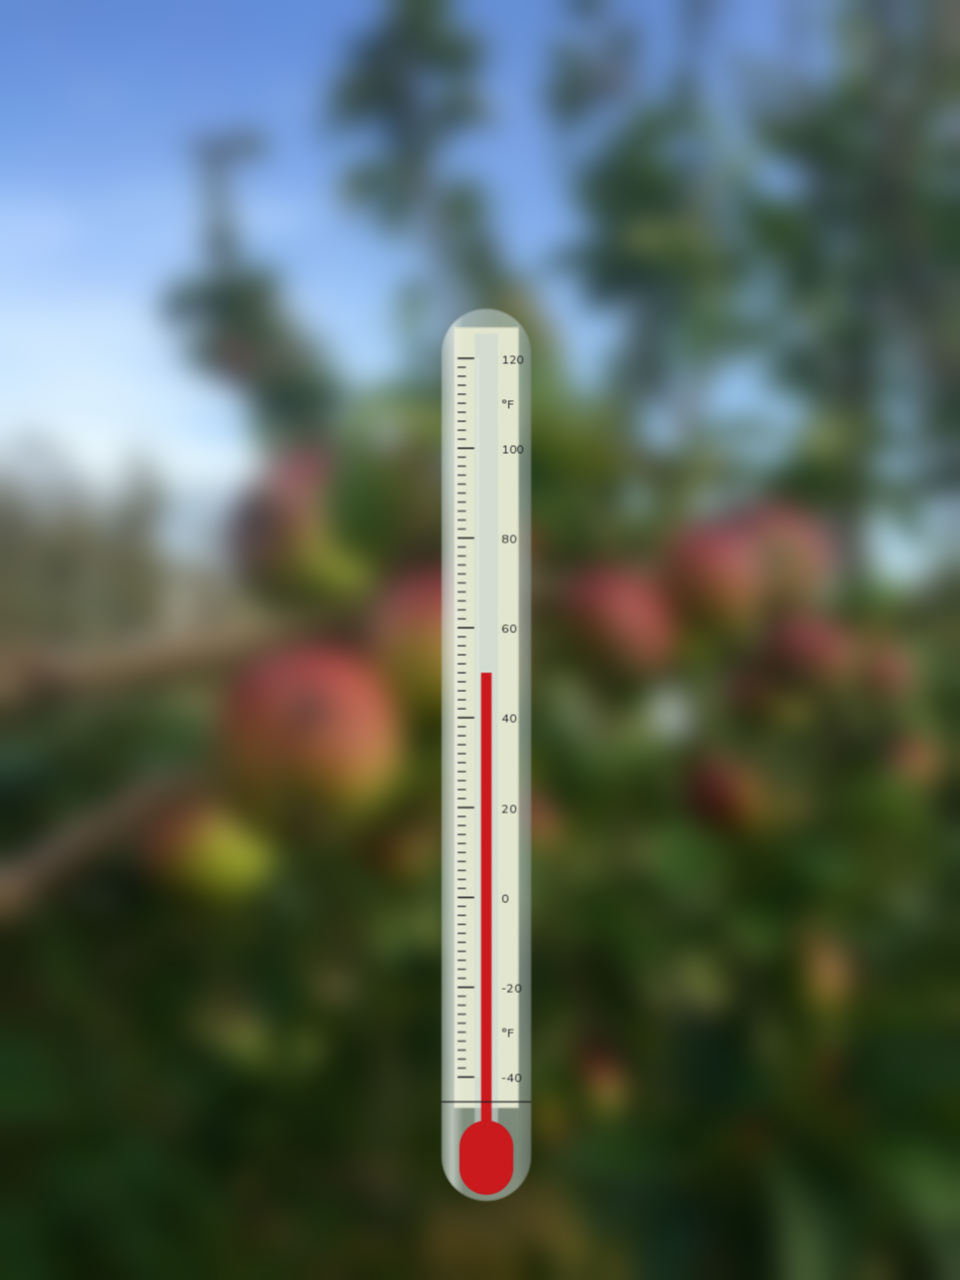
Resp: 50,°F
